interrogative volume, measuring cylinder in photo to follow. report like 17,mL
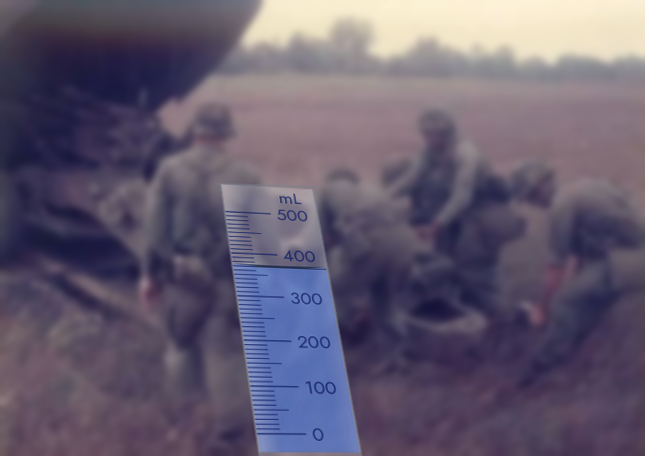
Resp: 370,mL
